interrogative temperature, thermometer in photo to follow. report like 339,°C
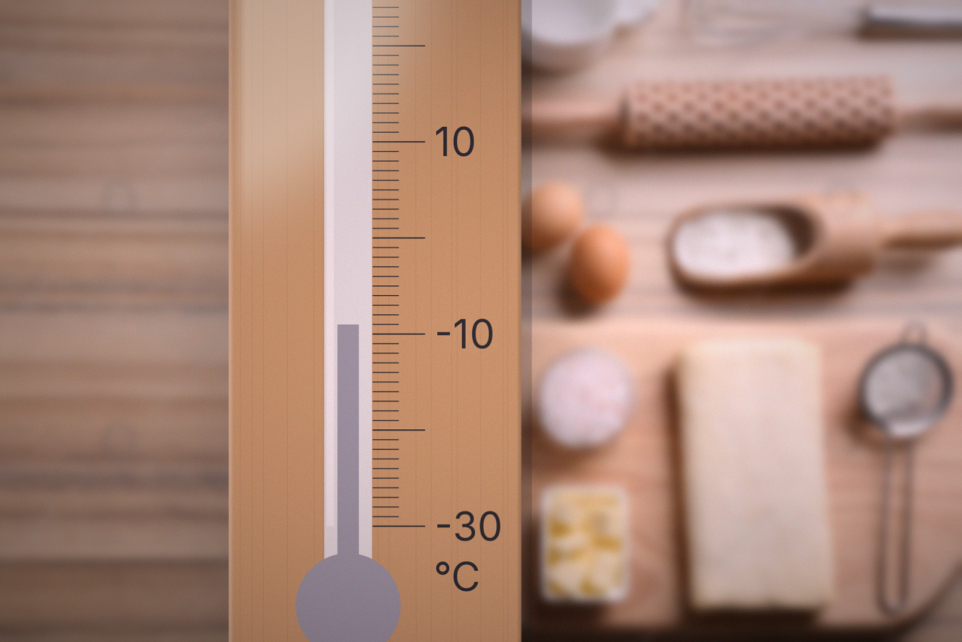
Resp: -9,°C
